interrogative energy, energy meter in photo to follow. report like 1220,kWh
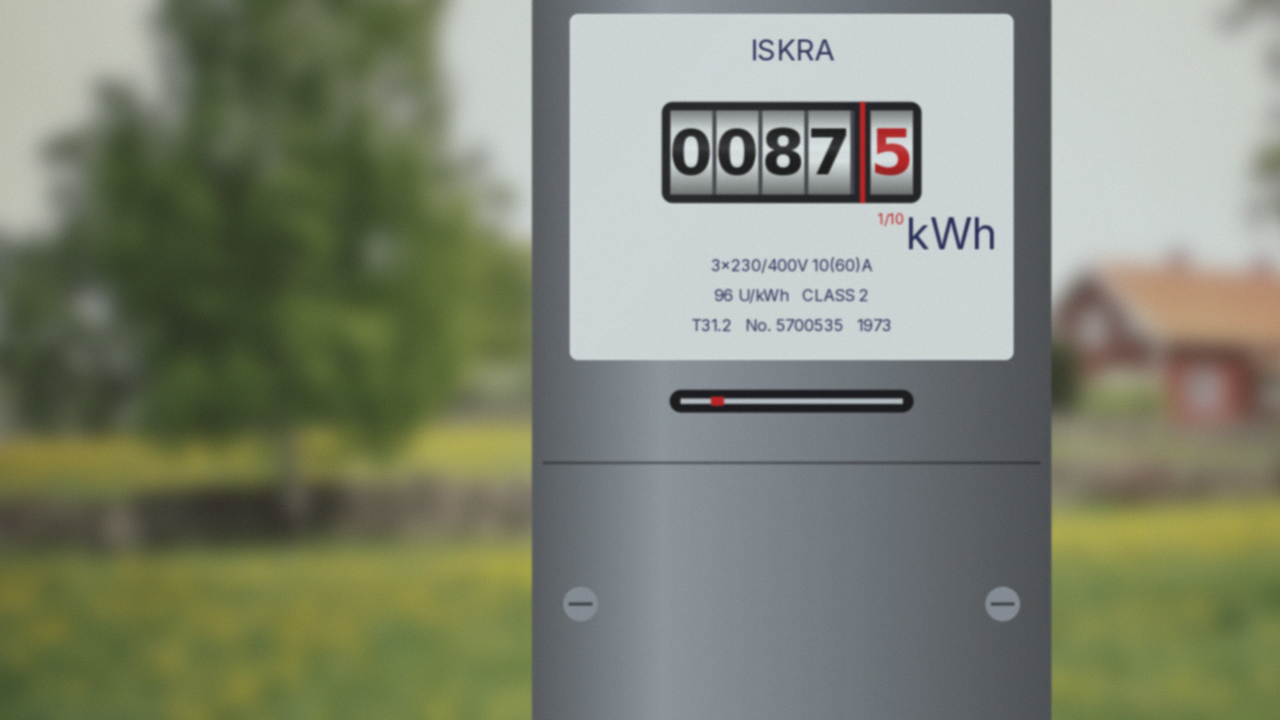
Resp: 87.5,kWh
